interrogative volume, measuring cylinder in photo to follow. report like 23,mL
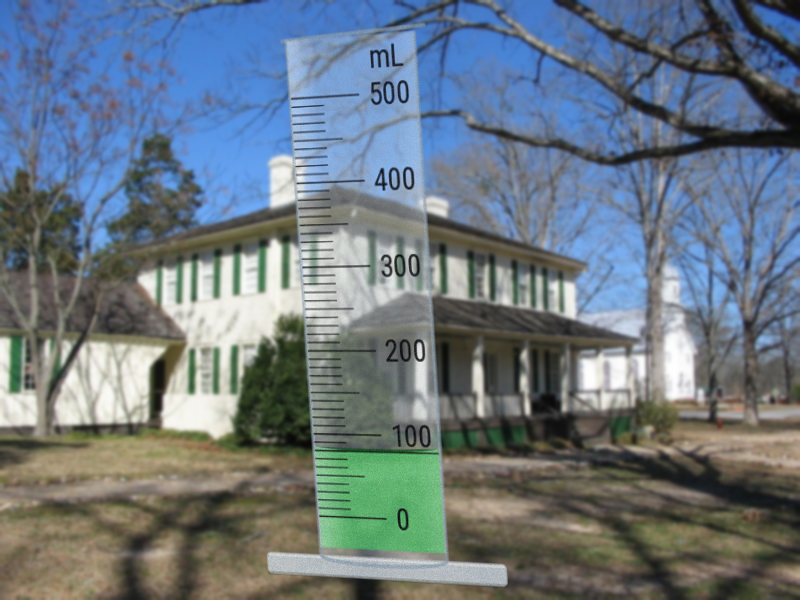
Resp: 80,mL
